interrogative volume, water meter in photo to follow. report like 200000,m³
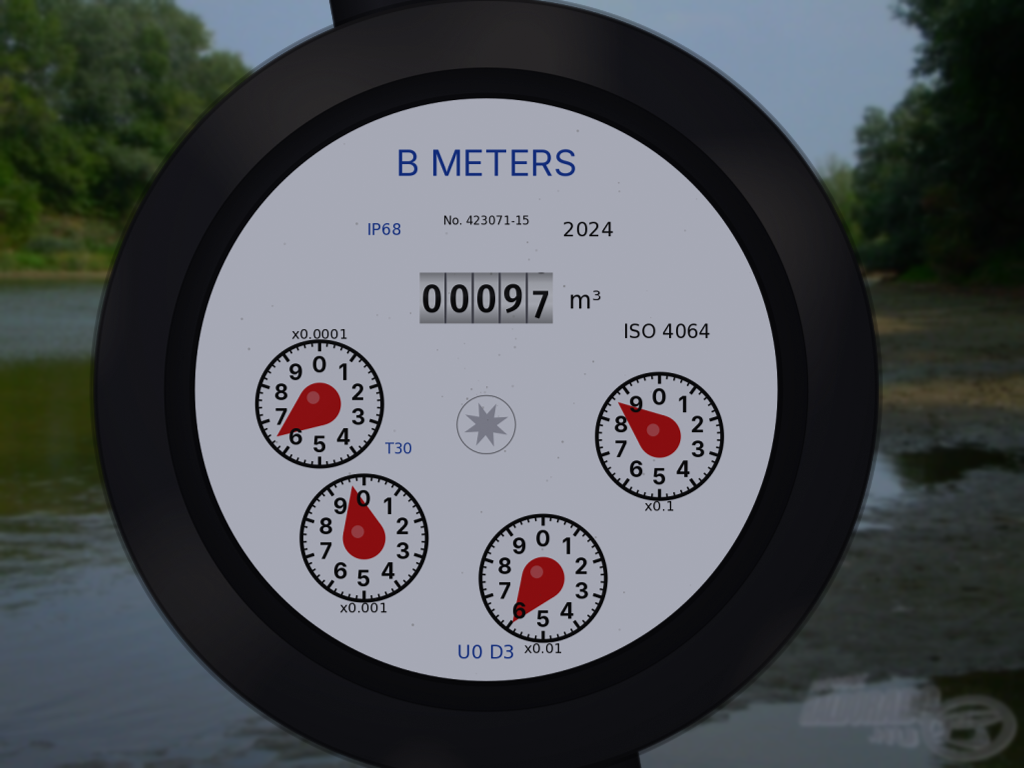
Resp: 96.8596,m³
